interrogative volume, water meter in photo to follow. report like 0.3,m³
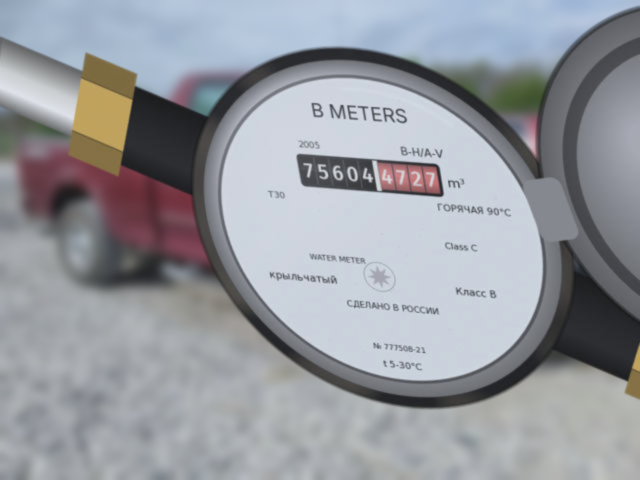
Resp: 75604.4727,m³
